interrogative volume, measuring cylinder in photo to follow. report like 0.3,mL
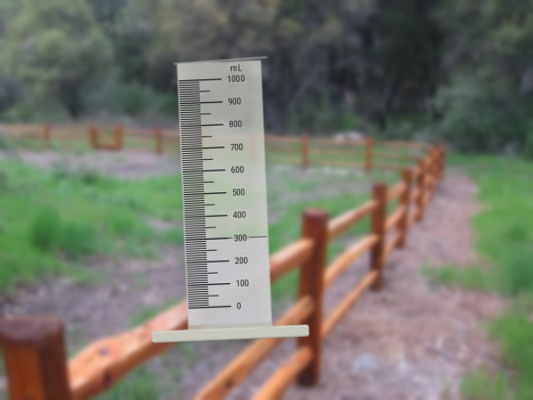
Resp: 300,mL
